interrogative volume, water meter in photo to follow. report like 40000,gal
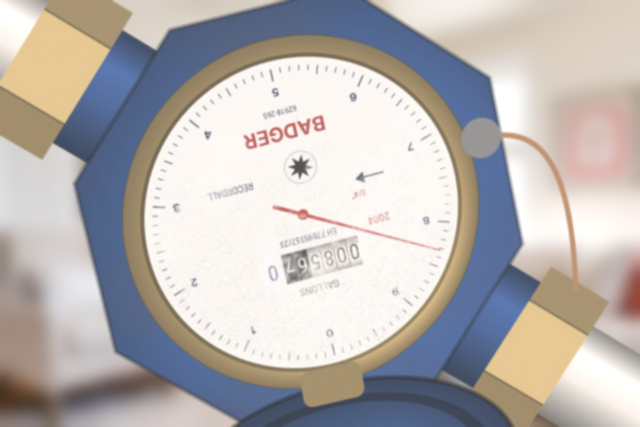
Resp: 85668.3,gal
